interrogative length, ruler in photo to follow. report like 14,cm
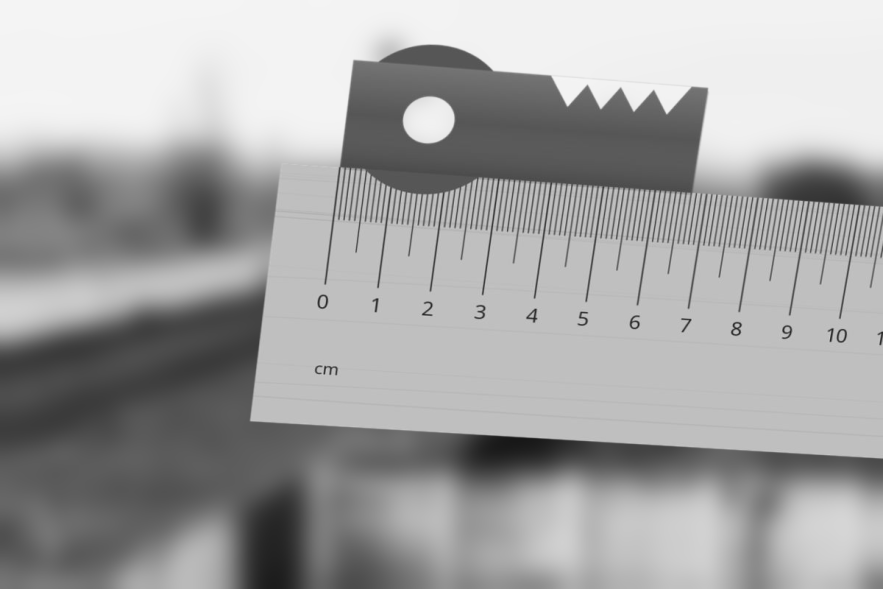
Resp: 6.7,cm
